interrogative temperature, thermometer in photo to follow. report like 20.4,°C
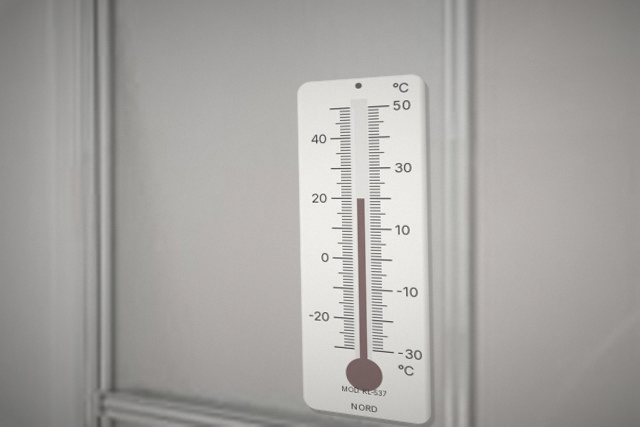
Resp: 20,°C
